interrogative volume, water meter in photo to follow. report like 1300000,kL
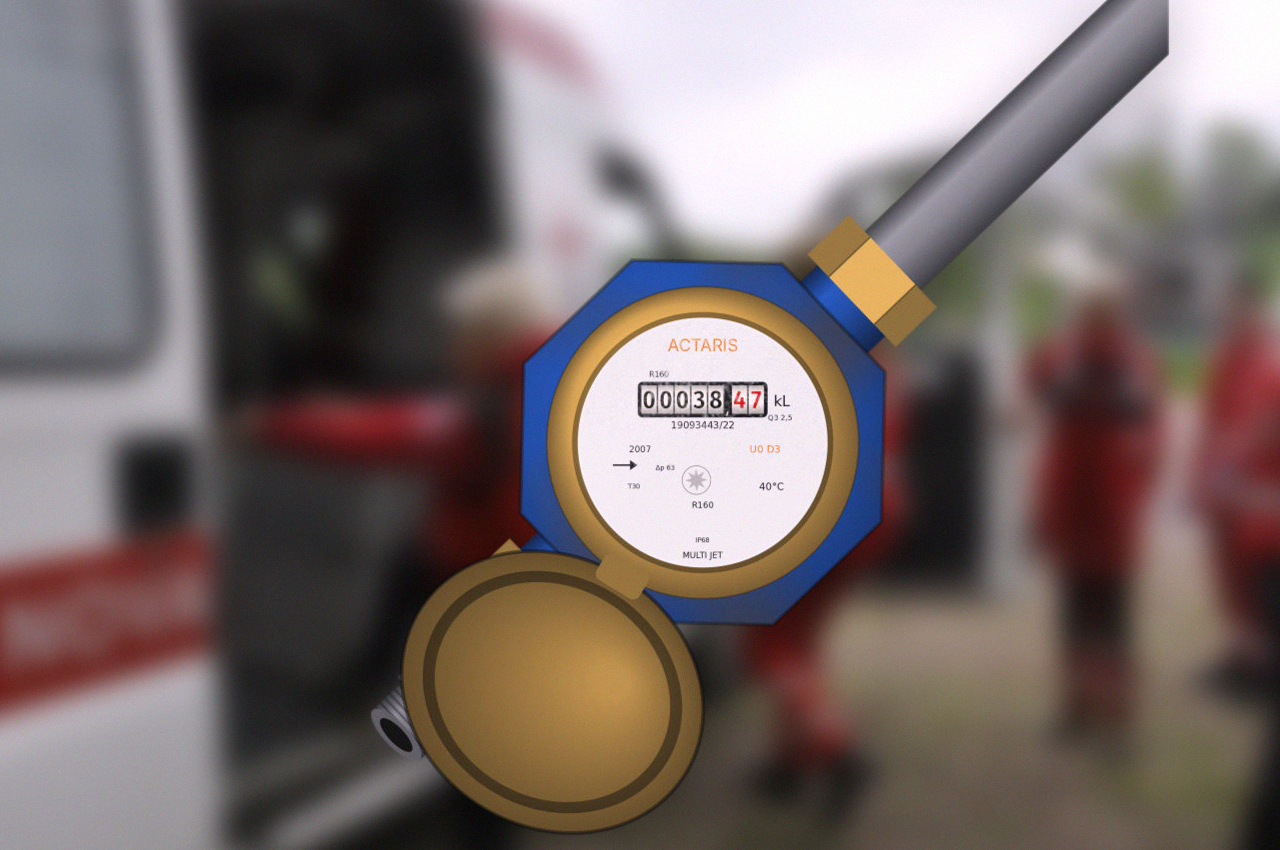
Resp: 38.47,kL
